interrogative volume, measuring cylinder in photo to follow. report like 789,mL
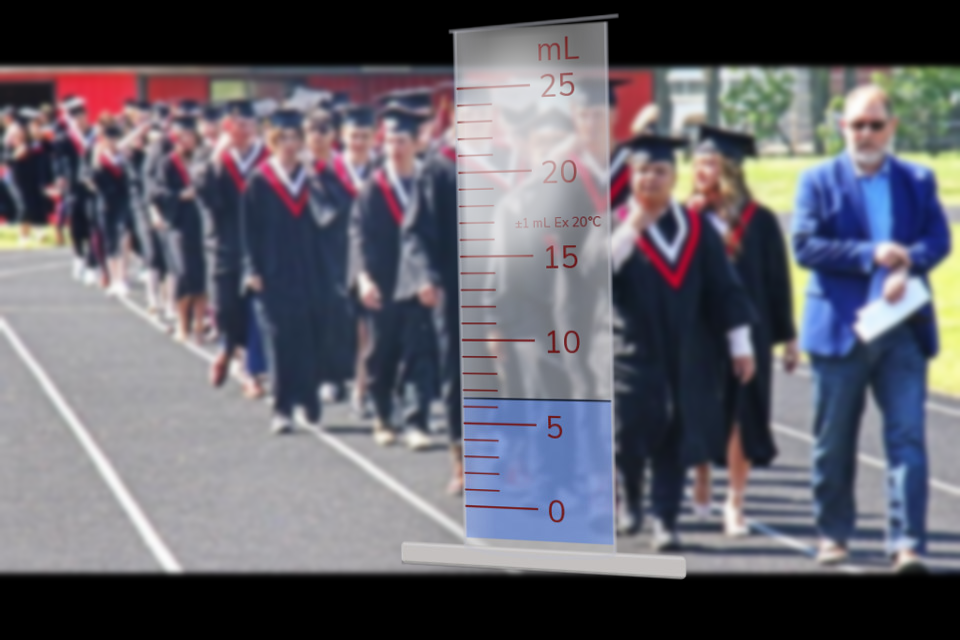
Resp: 6.5,mL
